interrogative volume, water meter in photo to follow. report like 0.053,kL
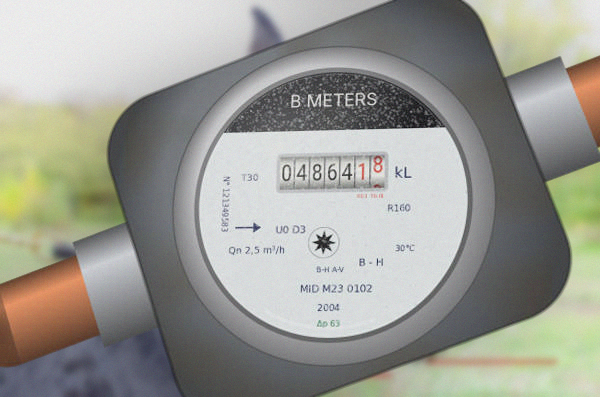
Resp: 4864.18,kL
